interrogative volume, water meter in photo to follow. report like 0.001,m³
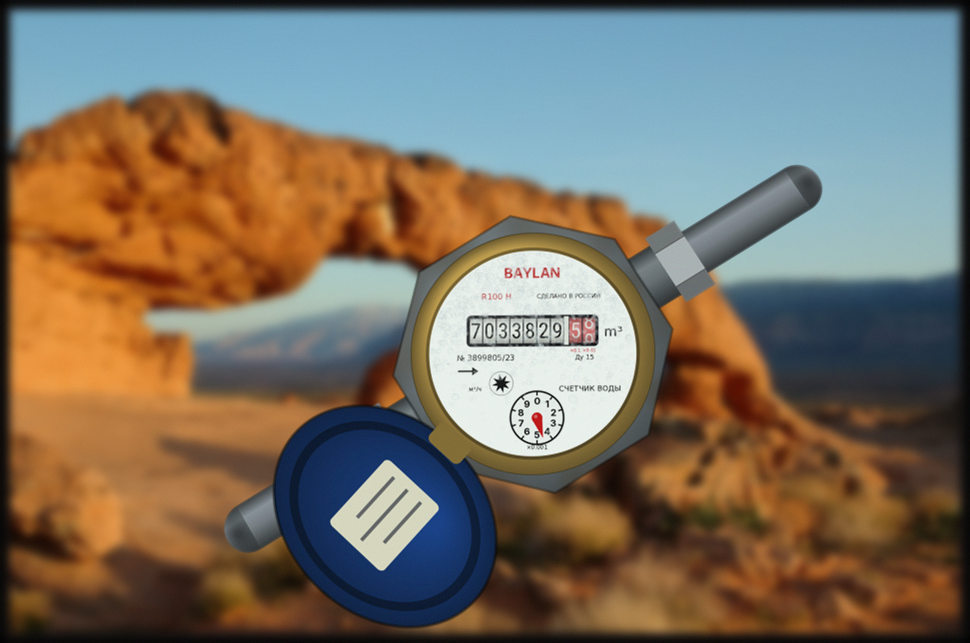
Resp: 7033829.584,m³
